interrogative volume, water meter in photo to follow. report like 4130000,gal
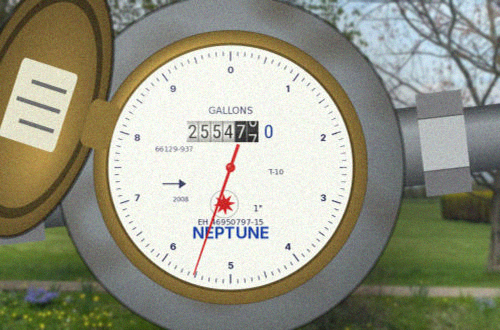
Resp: 2554765.5,gal
